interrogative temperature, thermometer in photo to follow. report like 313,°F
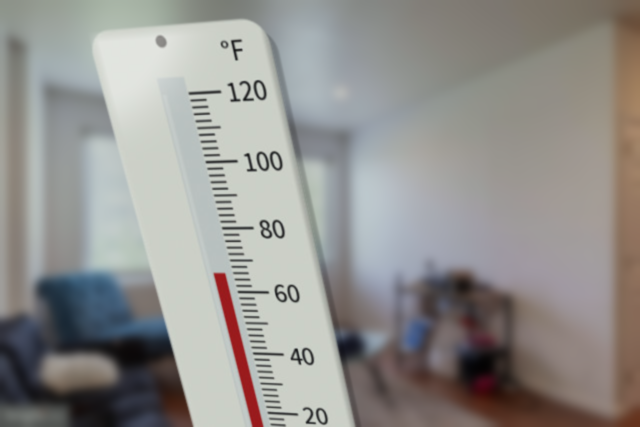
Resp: 66,°F
